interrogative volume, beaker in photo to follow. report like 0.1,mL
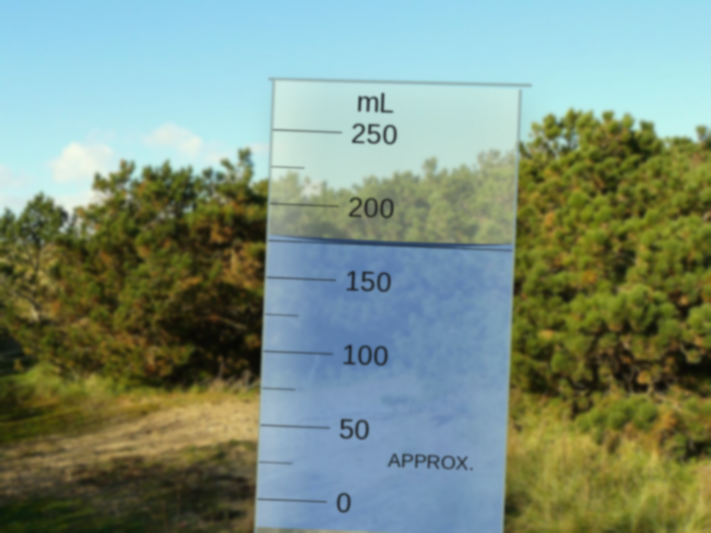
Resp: 175,mL
